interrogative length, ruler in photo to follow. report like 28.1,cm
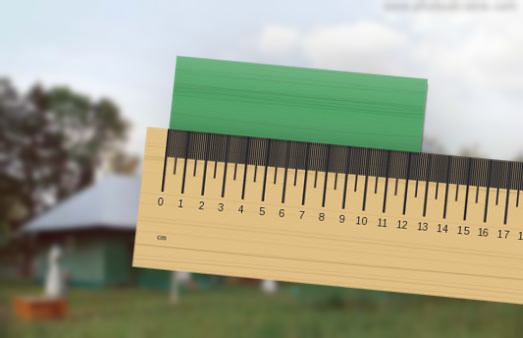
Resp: 12.5,cm
